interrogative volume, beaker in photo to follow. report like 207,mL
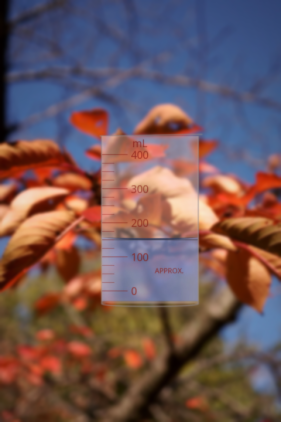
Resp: 150,mL
